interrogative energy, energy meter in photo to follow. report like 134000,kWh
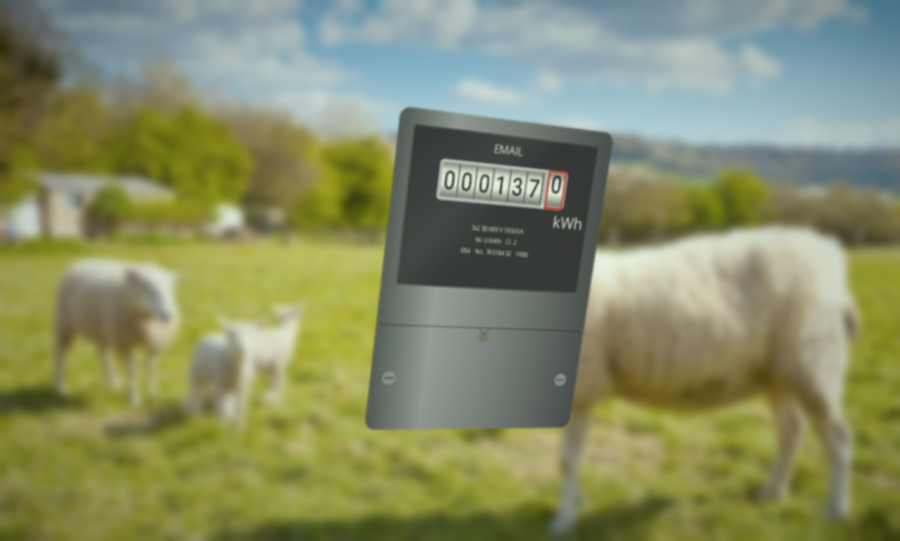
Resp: 137.0,kWh
